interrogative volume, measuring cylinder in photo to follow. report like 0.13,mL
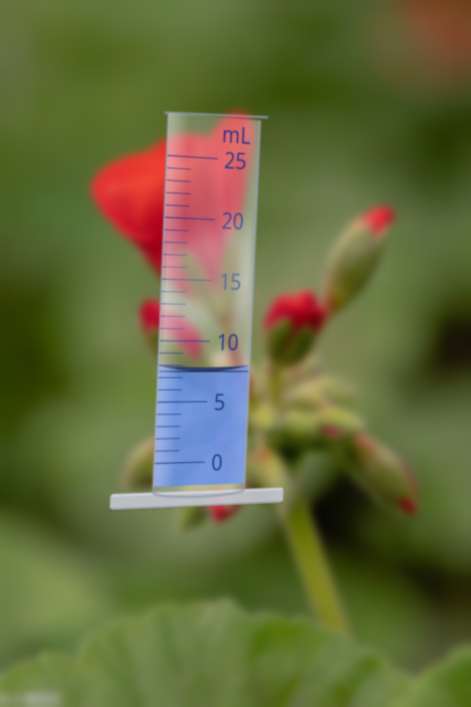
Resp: 7.5,mL
